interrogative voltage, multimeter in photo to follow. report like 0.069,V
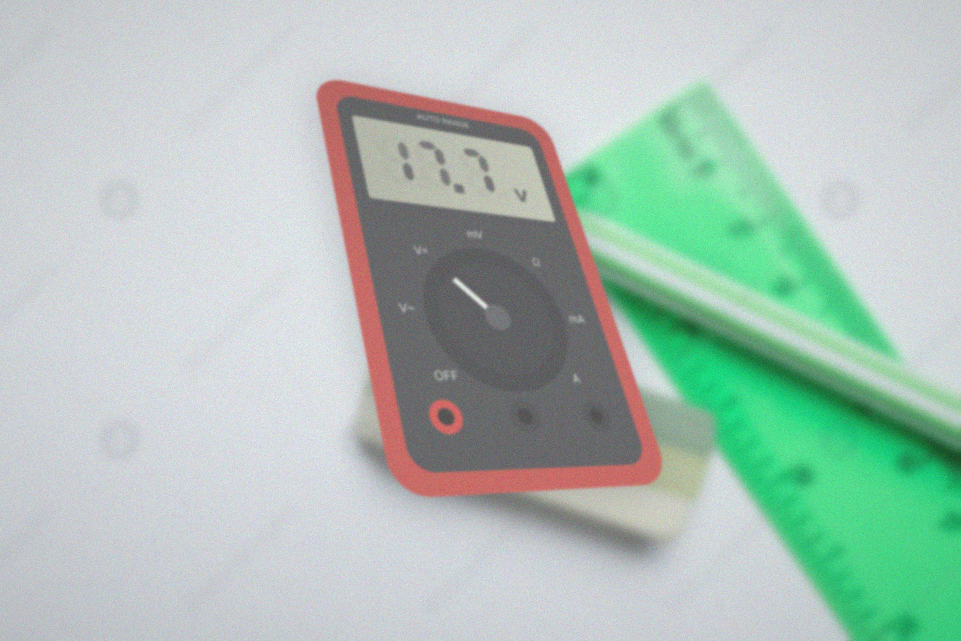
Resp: 17.7,V
